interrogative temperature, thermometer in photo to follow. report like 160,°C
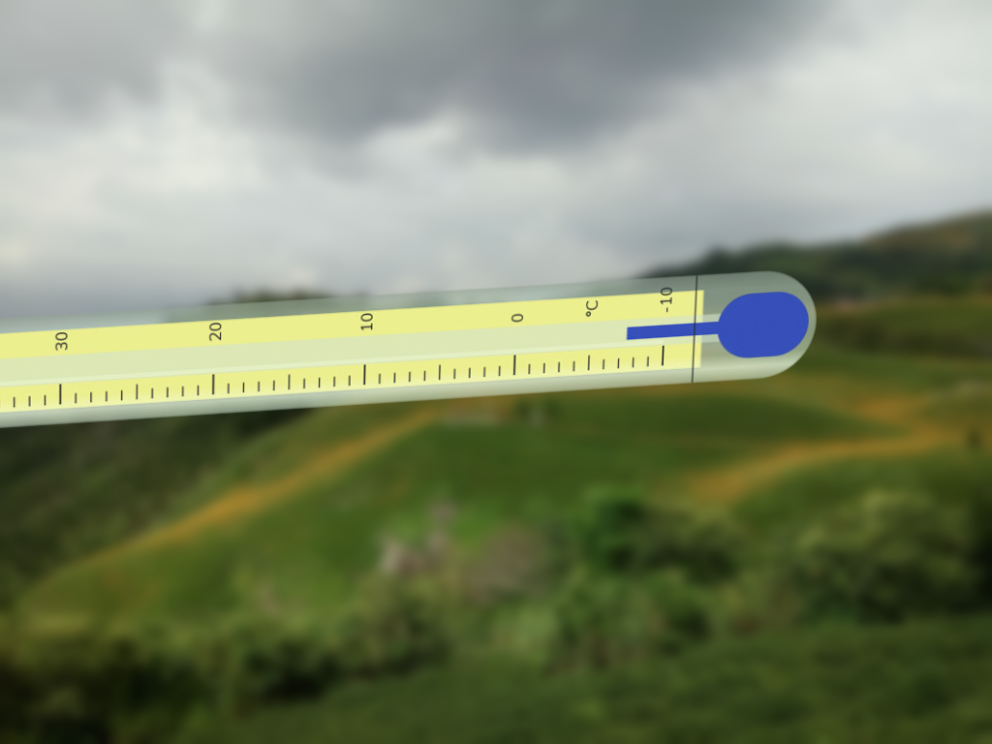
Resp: -7.5,°C
